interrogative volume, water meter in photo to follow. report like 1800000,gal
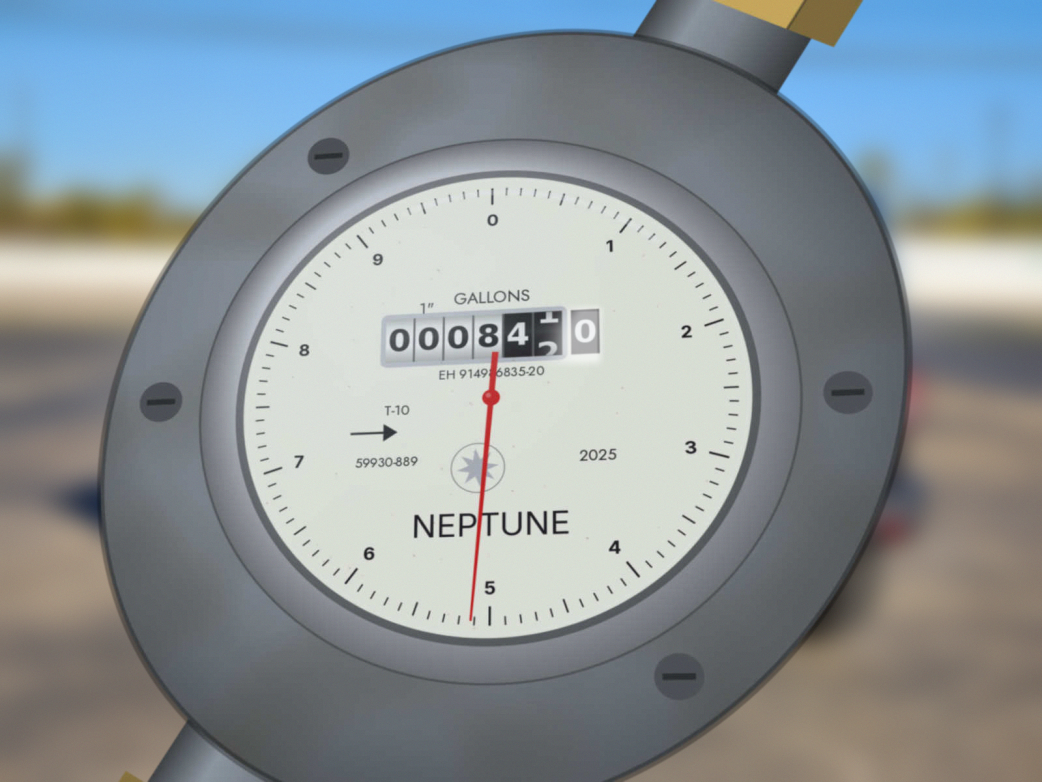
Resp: 8415.1,gal
